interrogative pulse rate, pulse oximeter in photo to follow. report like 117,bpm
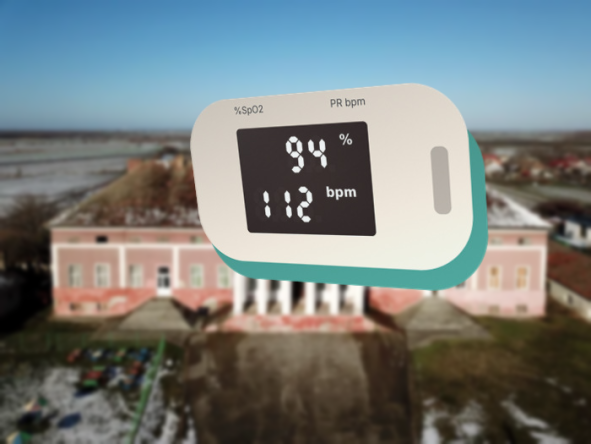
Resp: 112,bpm
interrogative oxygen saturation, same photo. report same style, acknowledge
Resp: 94,%
